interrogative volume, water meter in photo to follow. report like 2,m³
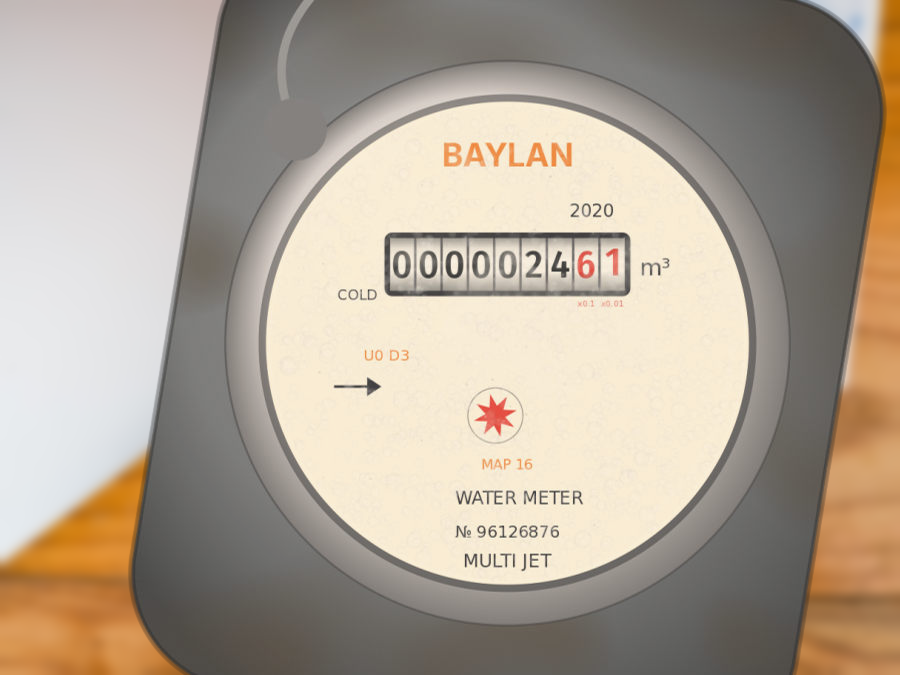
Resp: 24.61,m³
